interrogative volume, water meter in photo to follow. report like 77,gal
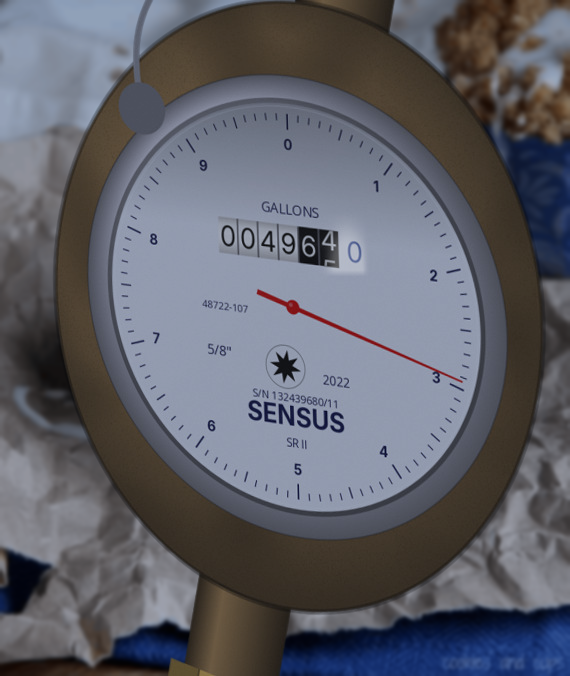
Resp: 49642.9,gal
